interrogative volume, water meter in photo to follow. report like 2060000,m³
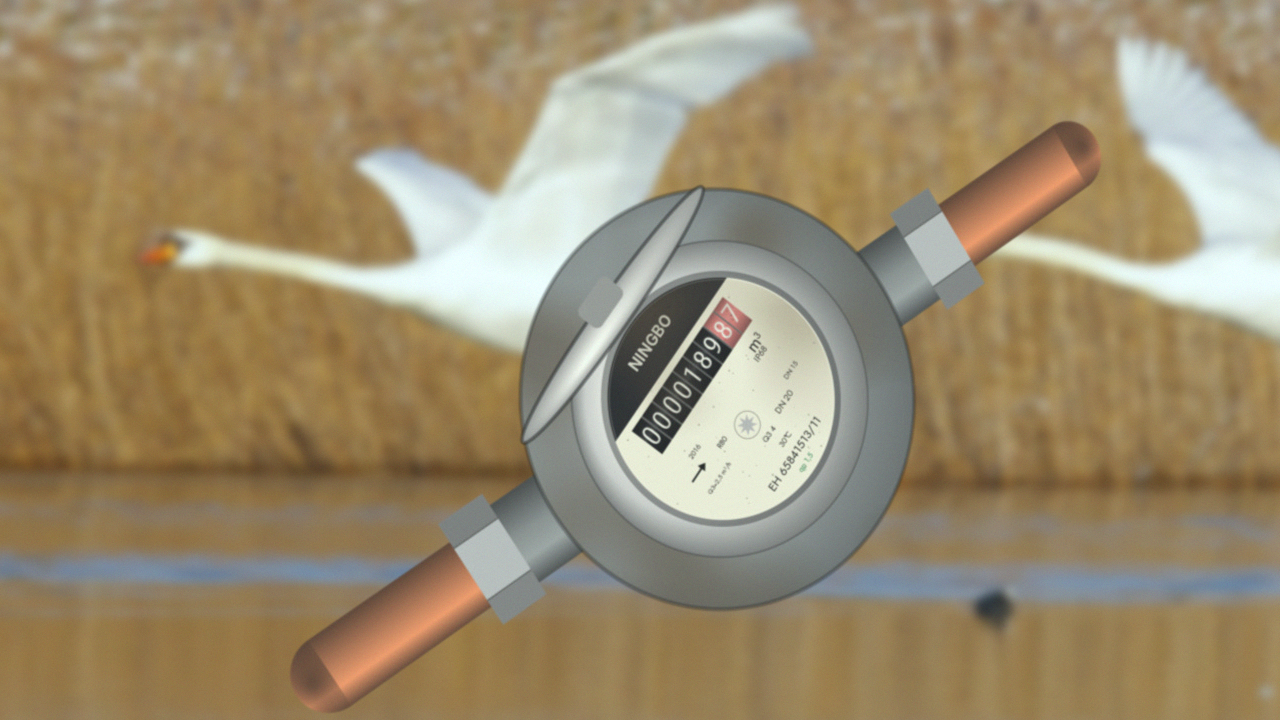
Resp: 189.87,m³
